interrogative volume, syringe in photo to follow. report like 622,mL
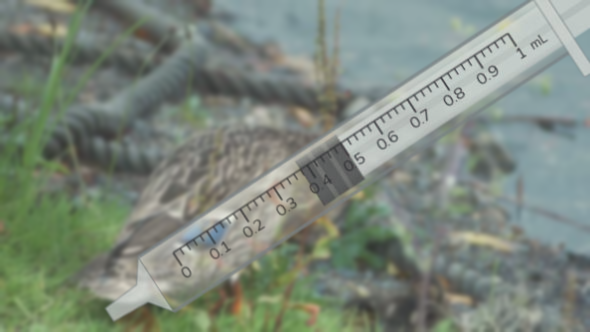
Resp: 0.38,mL
